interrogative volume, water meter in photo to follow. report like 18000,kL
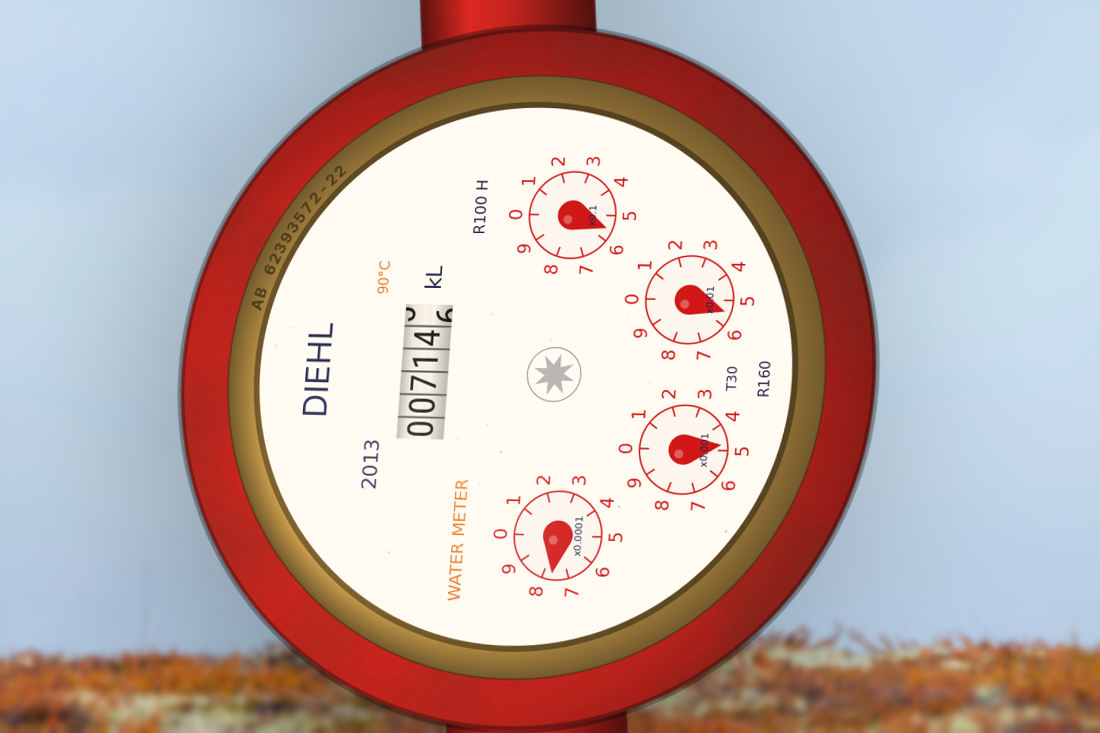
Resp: 7145.5547,kL
